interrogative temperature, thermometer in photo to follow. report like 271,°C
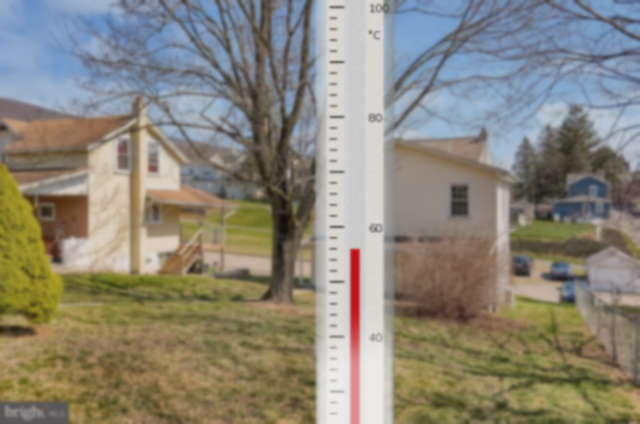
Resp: 56,°C
